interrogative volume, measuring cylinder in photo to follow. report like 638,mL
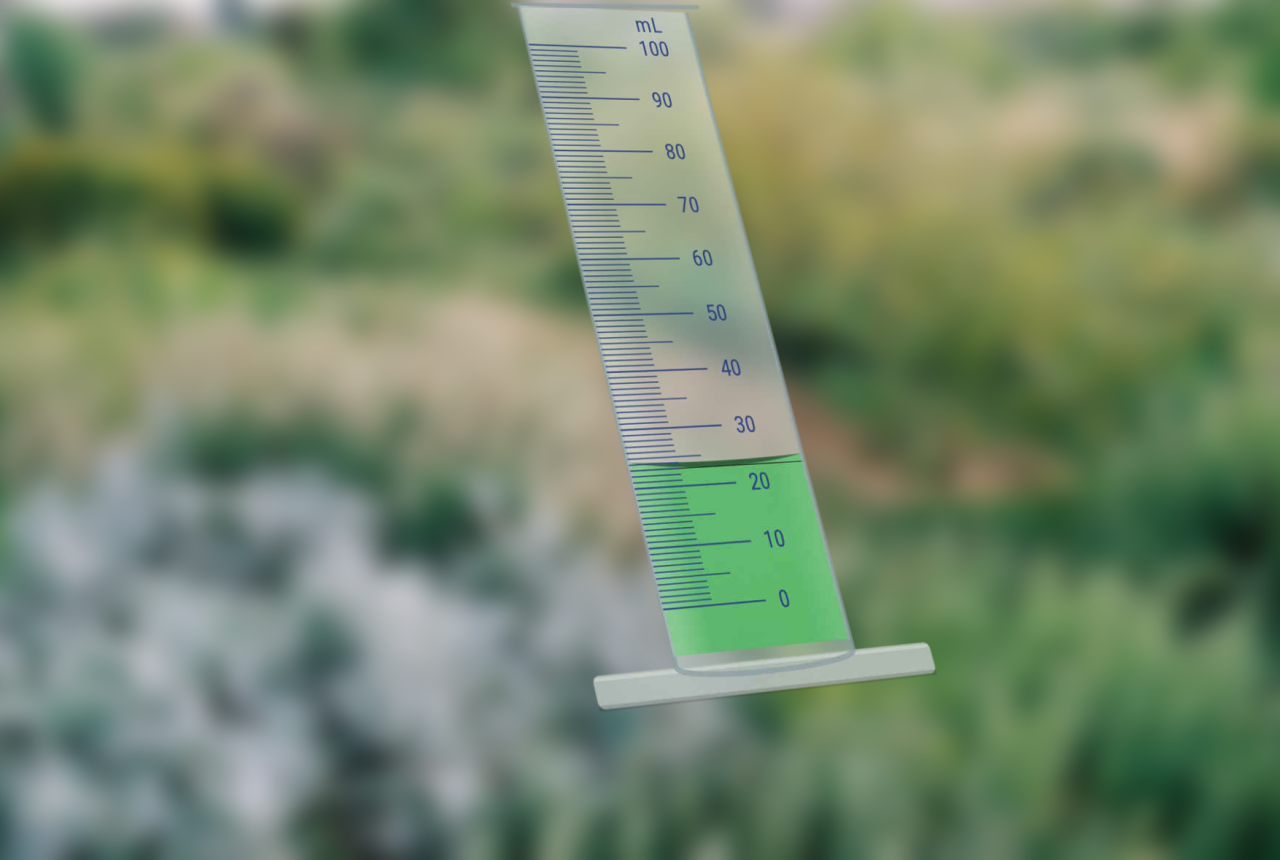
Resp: 23,mL
